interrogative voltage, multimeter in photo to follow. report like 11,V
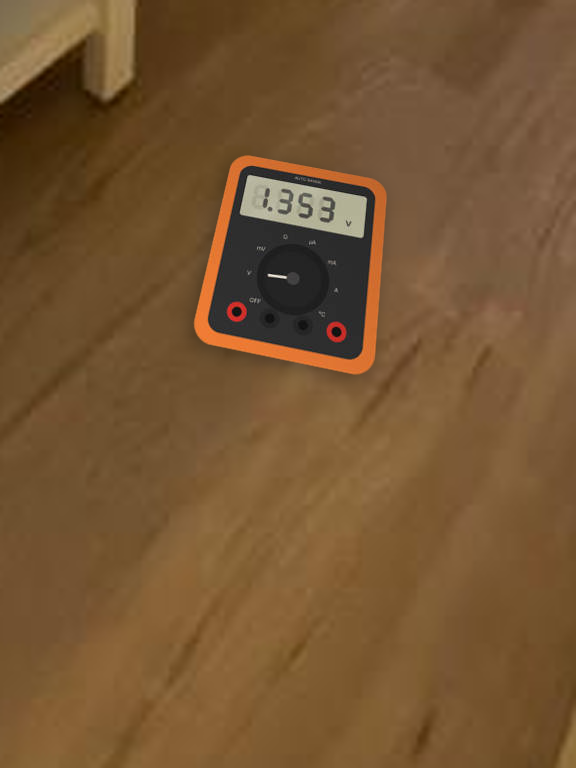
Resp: 1.353,V
